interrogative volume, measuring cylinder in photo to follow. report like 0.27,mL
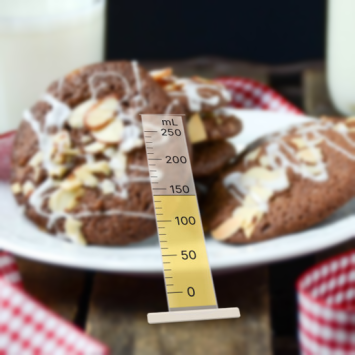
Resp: 140,mL
